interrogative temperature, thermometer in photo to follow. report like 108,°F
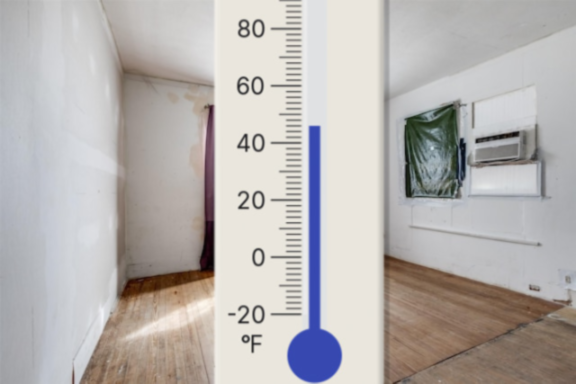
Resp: 46,°F
